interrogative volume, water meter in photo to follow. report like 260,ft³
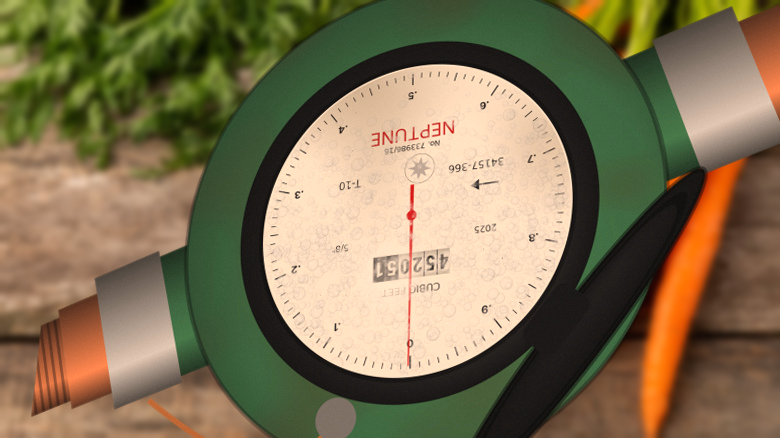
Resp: 452051.00,ft³
